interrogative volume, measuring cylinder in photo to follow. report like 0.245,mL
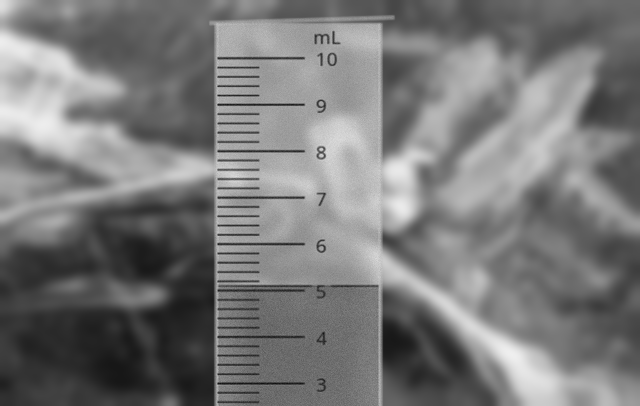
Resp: 5.1,mL
